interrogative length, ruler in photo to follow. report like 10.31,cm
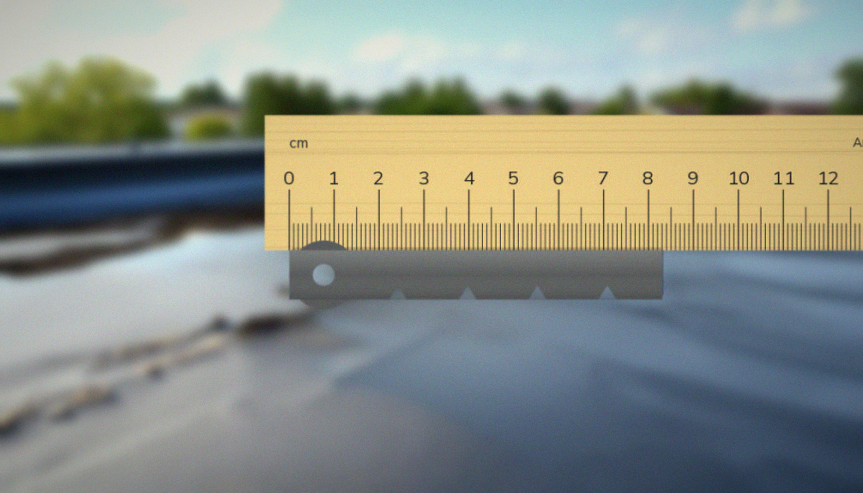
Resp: 8.3,cm
